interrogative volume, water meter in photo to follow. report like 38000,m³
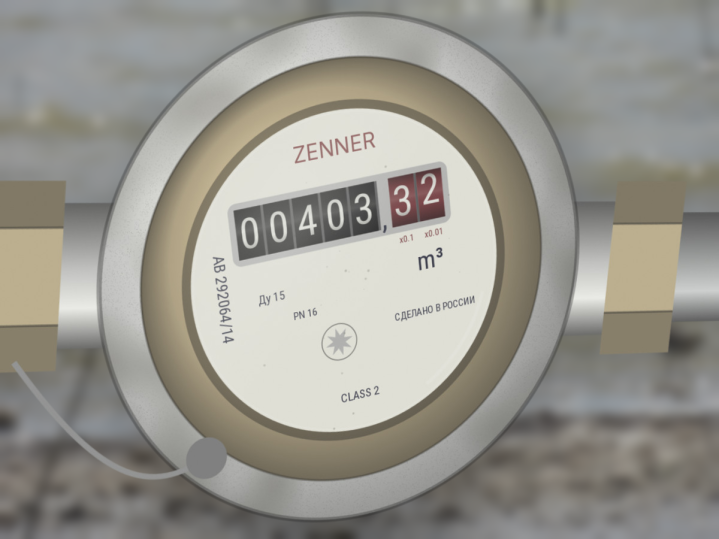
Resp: 403.32,m³
